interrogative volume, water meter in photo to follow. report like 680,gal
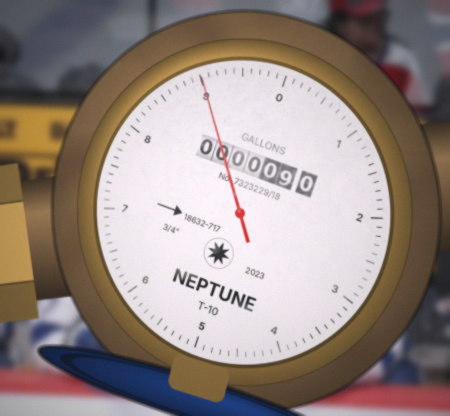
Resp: 89.0,gal
